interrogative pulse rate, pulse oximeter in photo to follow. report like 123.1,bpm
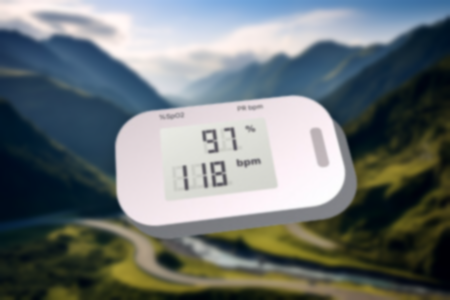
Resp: 118,bpm
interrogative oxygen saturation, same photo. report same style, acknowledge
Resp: 97,%
